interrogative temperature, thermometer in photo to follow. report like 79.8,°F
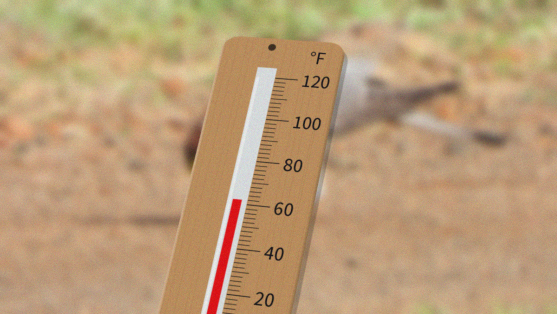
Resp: 62,°F
